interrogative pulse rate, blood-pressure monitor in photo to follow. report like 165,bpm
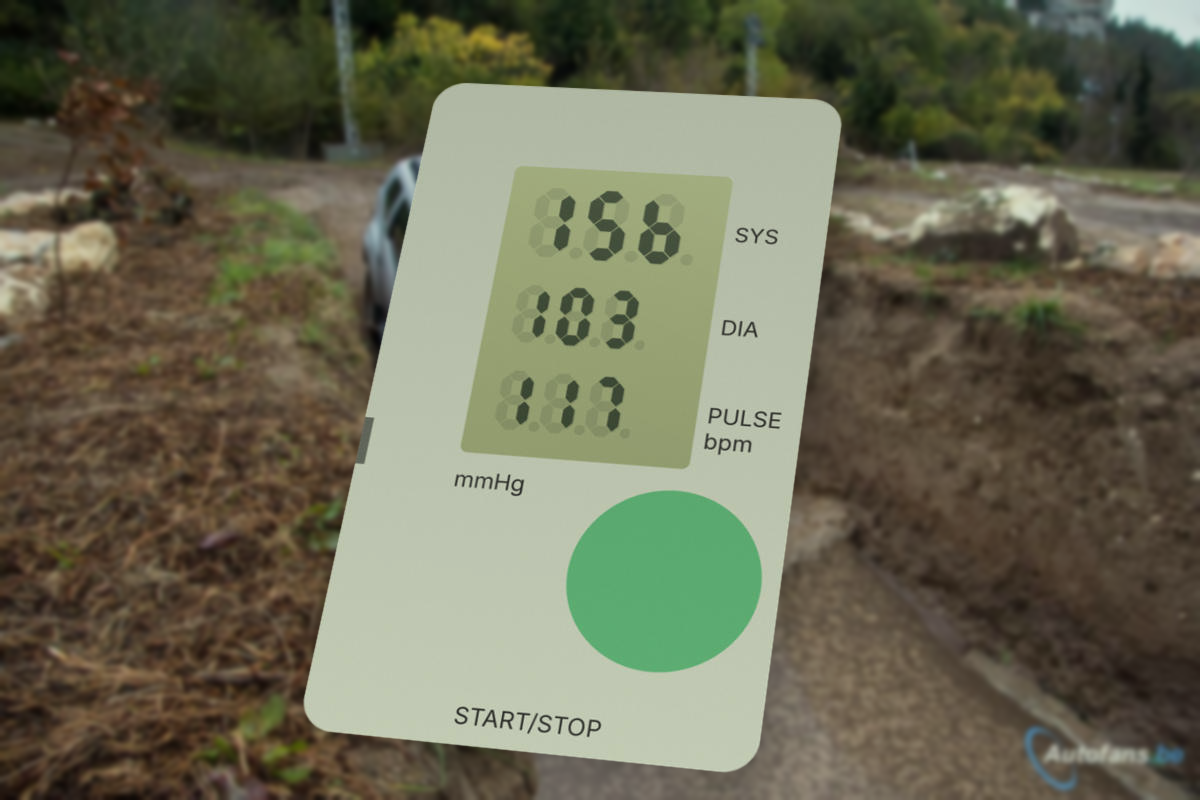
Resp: 117,bpm
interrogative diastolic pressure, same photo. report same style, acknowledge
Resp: 103,mmHg
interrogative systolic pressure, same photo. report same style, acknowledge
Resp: 156,mmHg
